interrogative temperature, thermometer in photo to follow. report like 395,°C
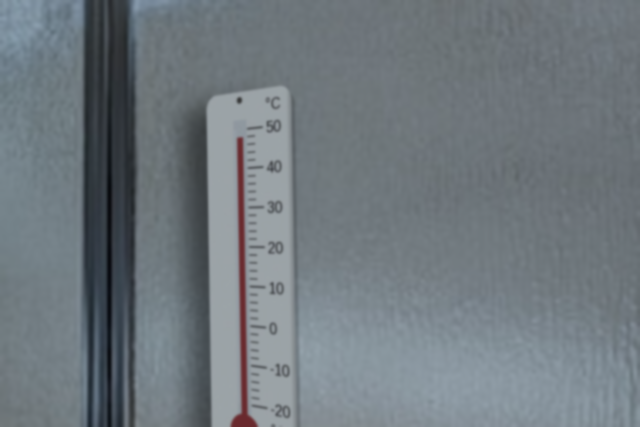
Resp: 48,°C
